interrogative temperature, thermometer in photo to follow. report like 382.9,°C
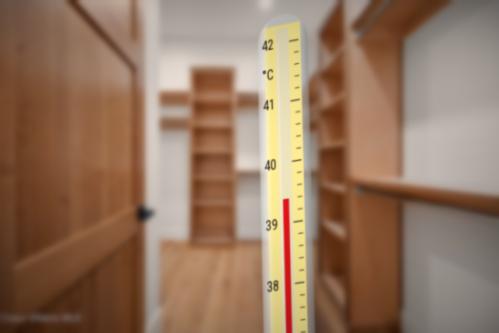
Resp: 39.4,°C
